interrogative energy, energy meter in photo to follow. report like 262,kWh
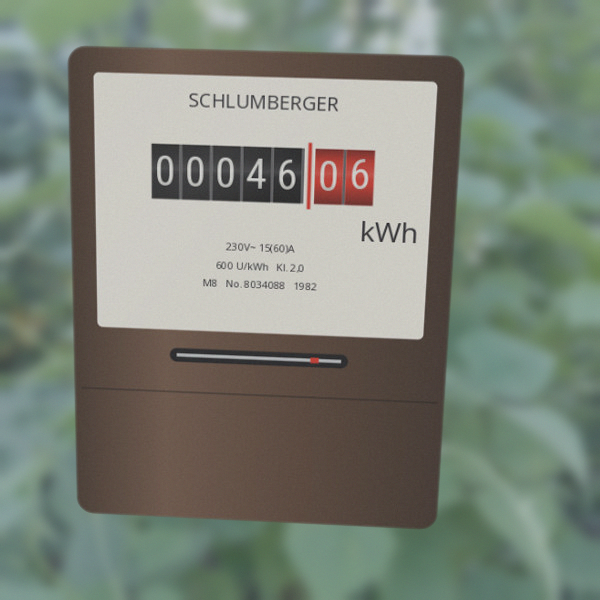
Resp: 46.06,kWh
